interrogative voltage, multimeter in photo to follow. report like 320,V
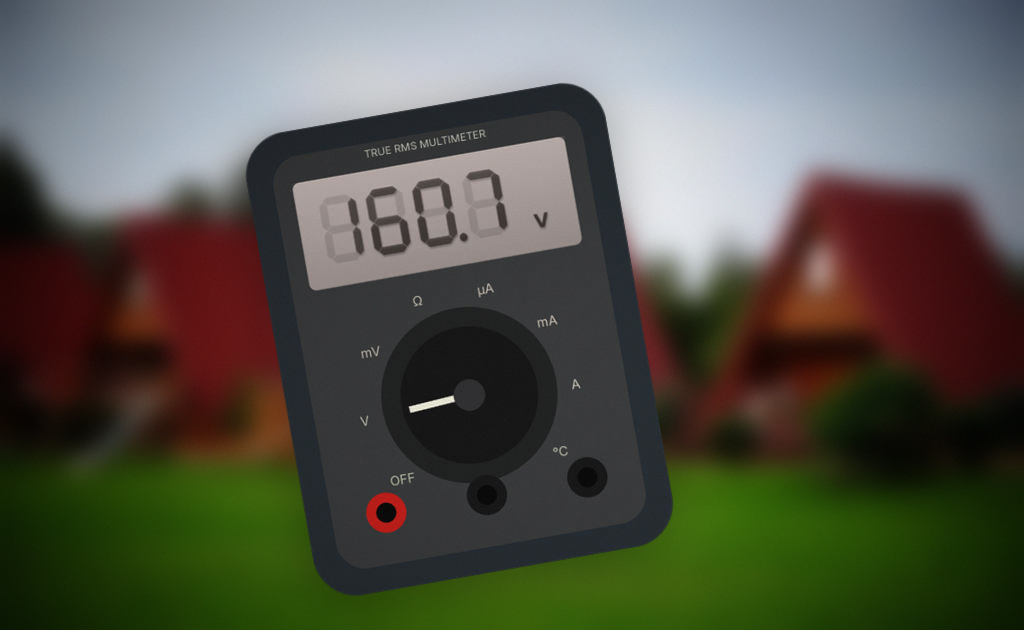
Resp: 160.7,V
